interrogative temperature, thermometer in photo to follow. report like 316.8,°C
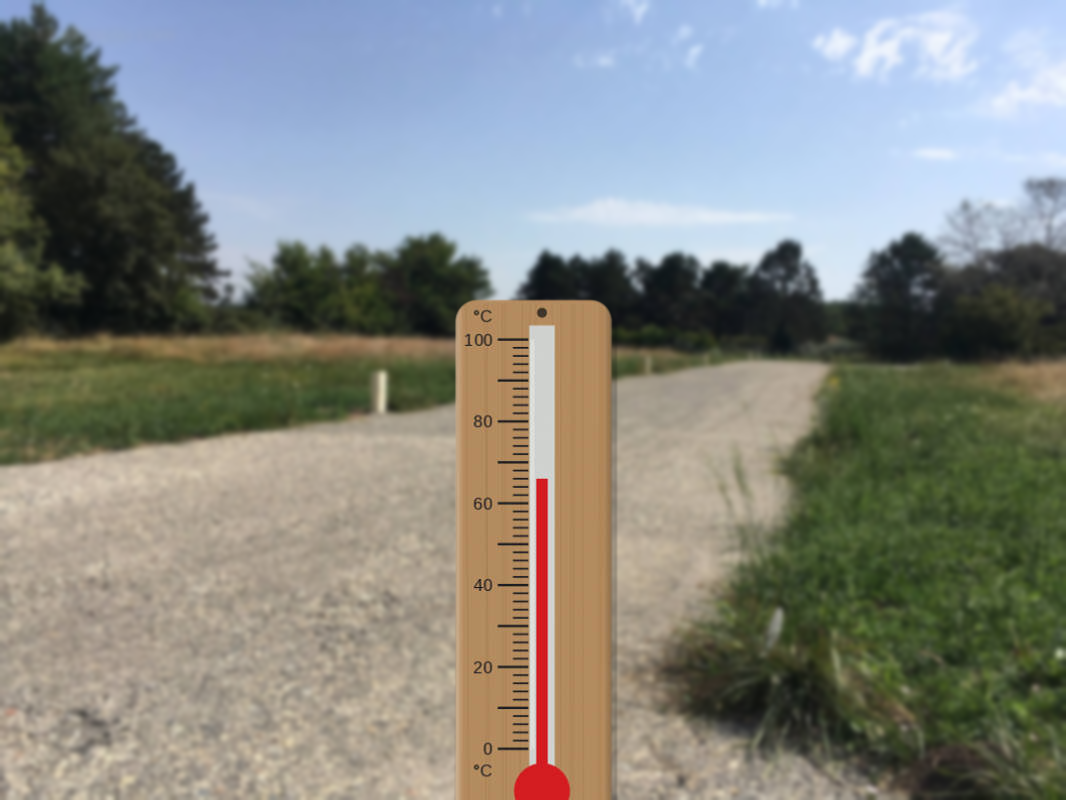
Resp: 66,°C
